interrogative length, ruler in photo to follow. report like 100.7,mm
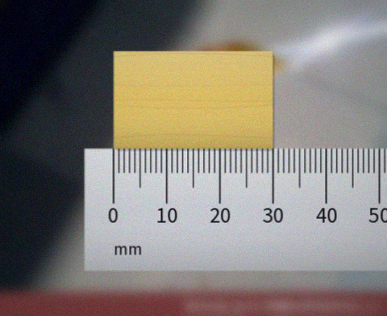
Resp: 30,mm
